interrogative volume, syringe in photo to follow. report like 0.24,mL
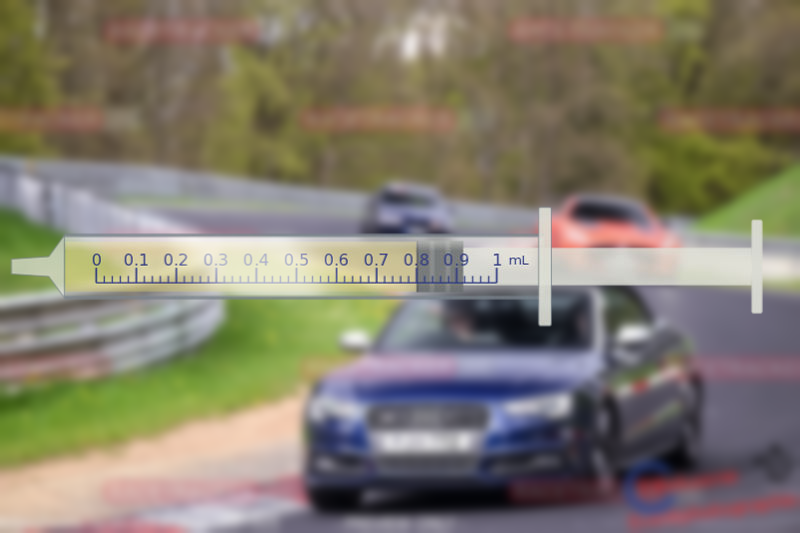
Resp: 0.8,mL
